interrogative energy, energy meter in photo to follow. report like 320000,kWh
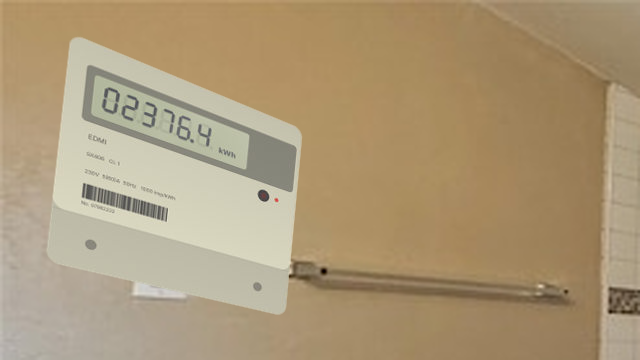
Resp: 2376.4,kWh
